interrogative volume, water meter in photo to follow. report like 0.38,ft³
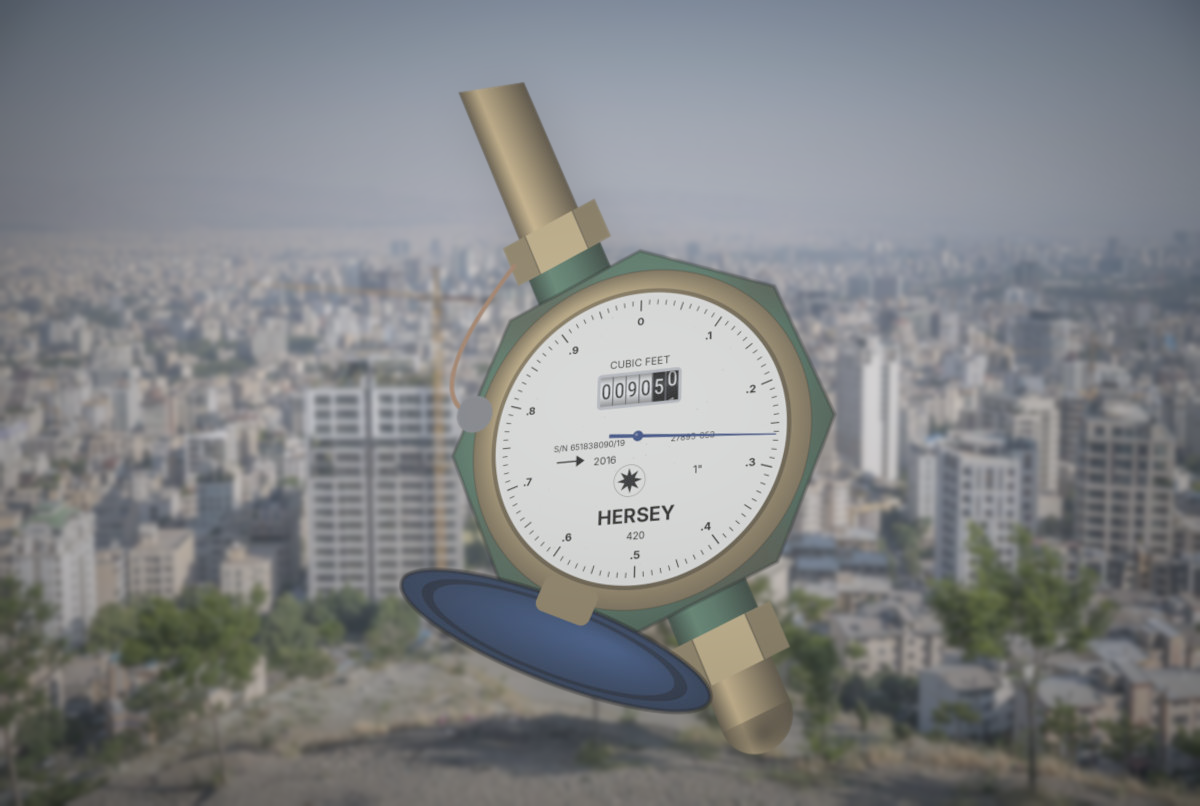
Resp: 9050.26,ft³
